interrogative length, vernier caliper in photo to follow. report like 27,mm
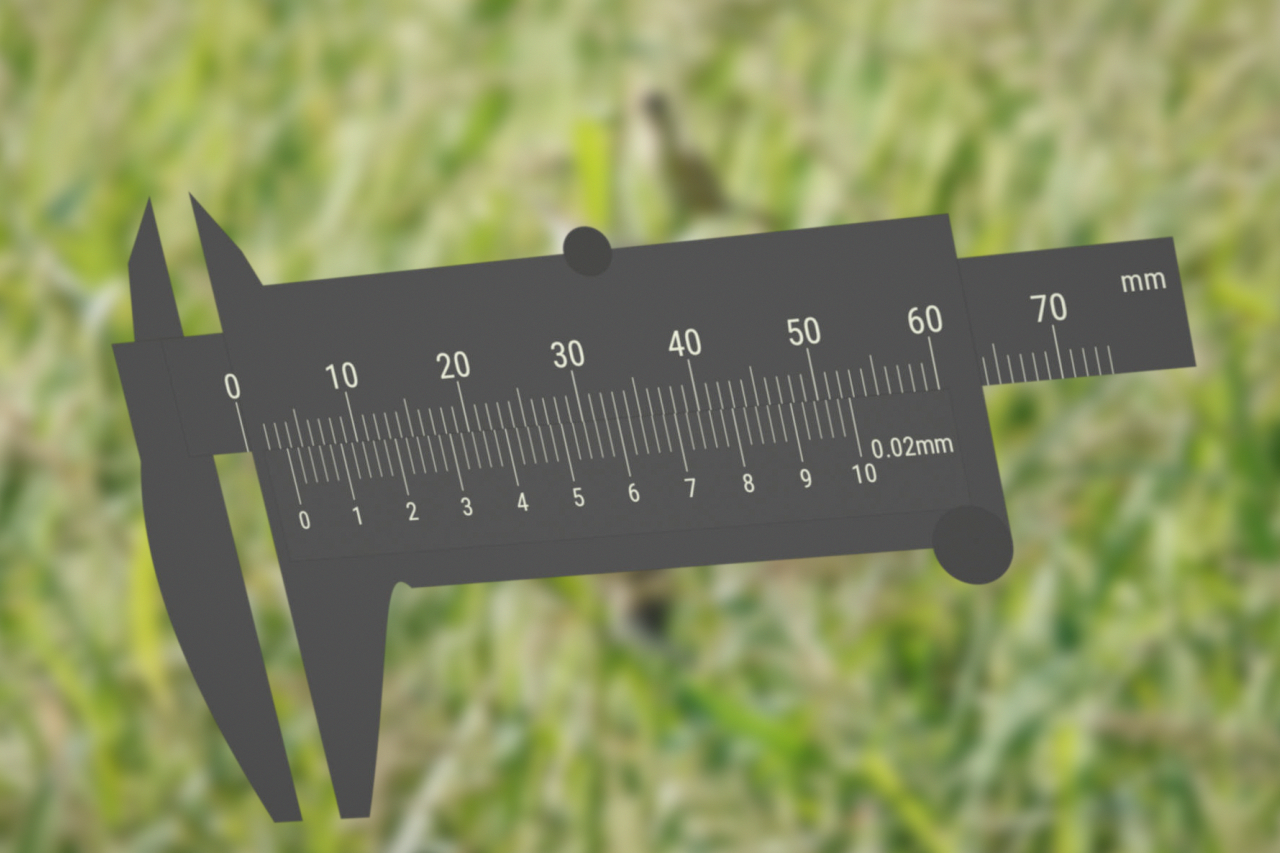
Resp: 3.6,mm
